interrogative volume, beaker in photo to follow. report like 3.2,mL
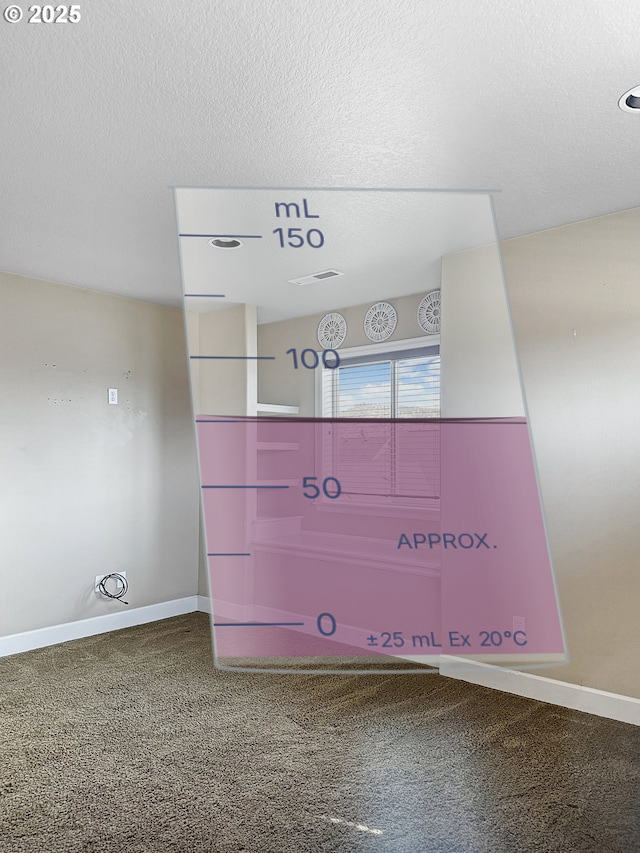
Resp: 75,mL
